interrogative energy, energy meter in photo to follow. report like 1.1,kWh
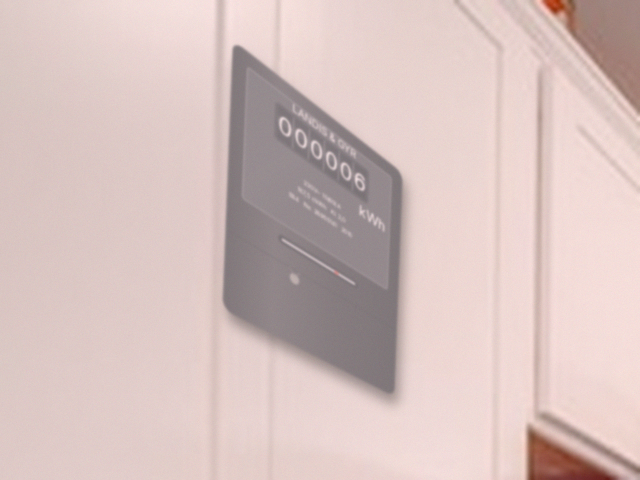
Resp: 6,kWh
